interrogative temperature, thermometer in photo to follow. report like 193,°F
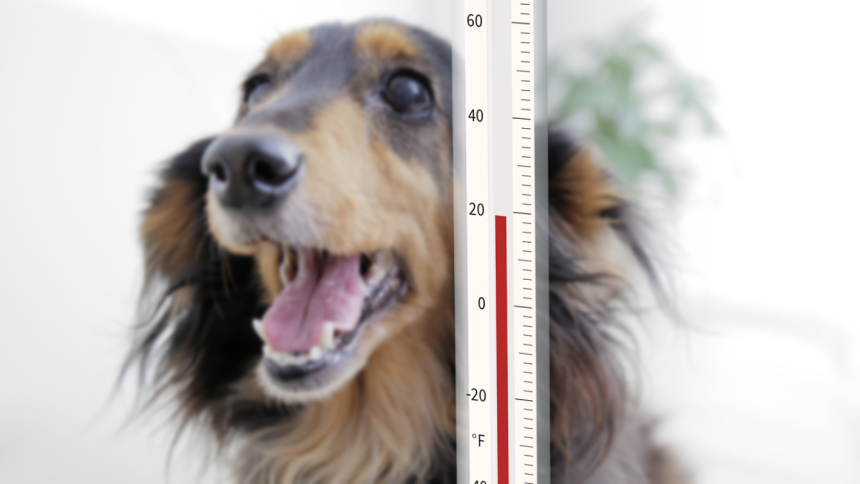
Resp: 19,°F
